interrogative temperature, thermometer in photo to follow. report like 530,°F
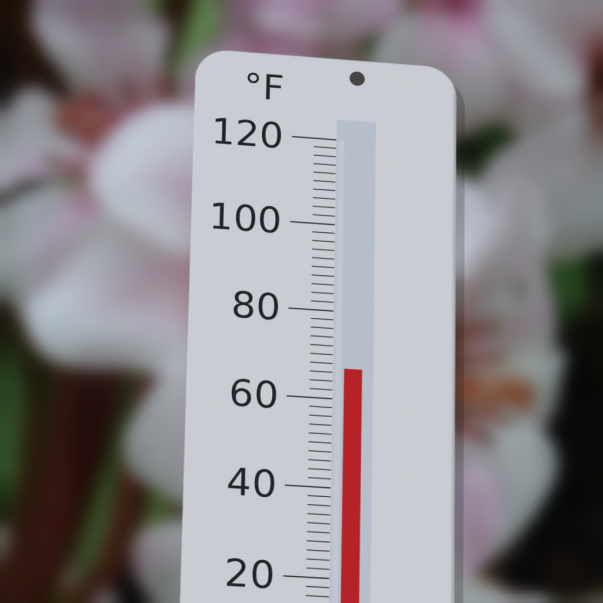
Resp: 67,°F
